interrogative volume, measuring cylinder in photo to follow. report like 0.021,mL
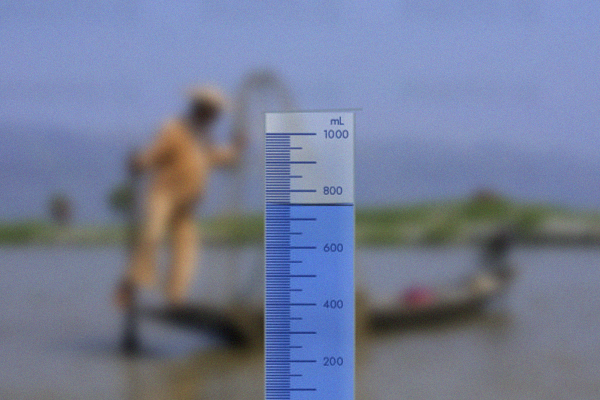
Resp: 750,mL
